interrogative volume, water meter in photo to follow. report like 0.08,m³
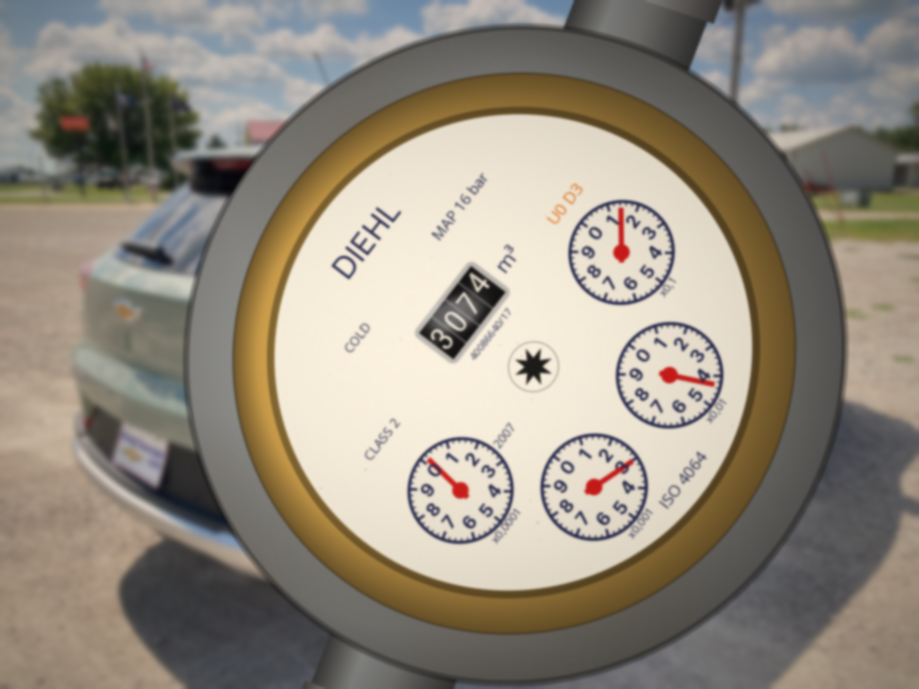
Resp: 3074.1430,m³
